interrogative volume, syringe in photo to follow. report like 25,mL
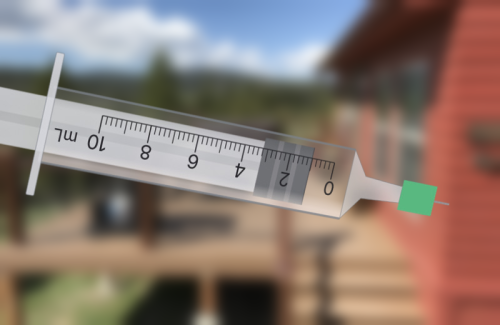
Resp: 1,mL
